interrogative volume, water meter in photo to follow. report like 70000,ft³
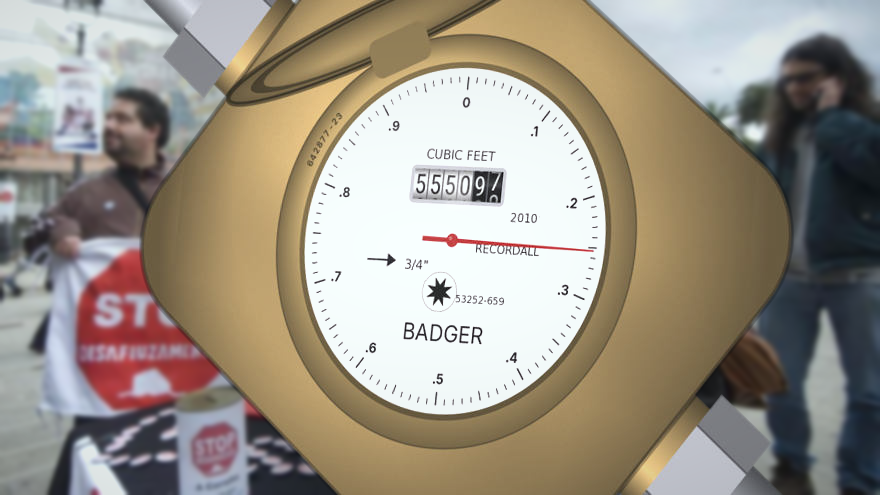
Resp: 555097.25,ft³
